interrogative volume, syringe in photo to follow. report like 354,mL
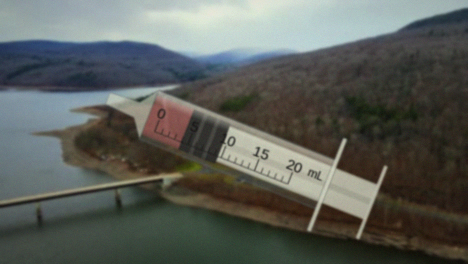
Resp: 4,mL
